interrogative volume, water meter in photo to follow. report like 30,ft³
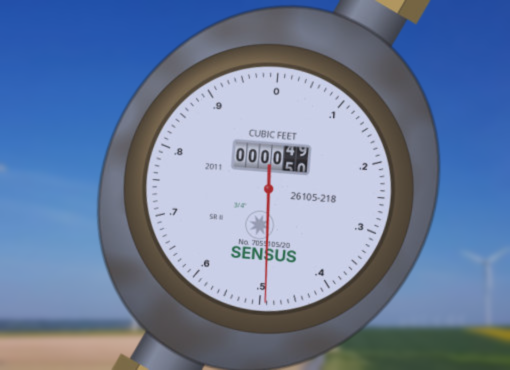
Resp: 49.49,ft³
